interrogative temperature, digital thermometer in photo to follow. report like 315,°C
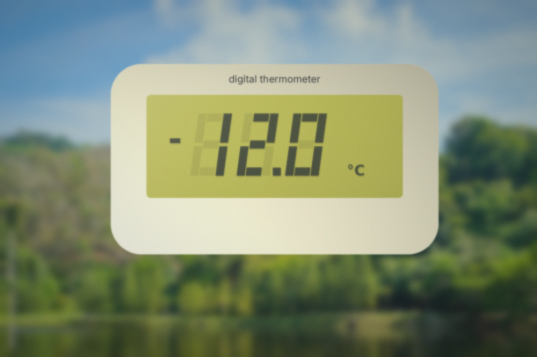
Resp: -12.0,°C
